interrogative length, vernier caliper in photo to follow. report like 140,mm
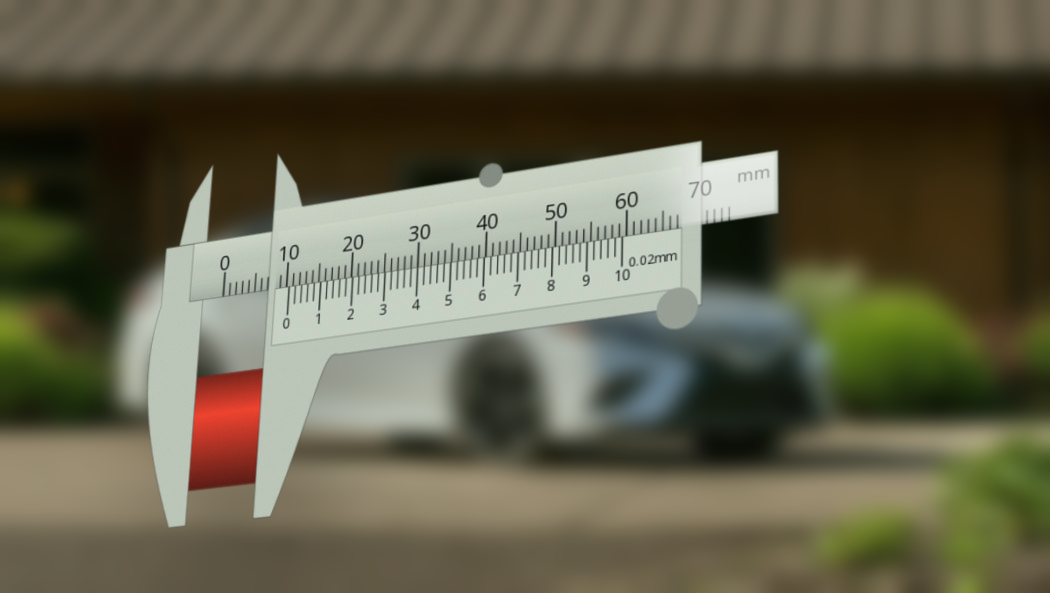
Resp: 10.4,mm
